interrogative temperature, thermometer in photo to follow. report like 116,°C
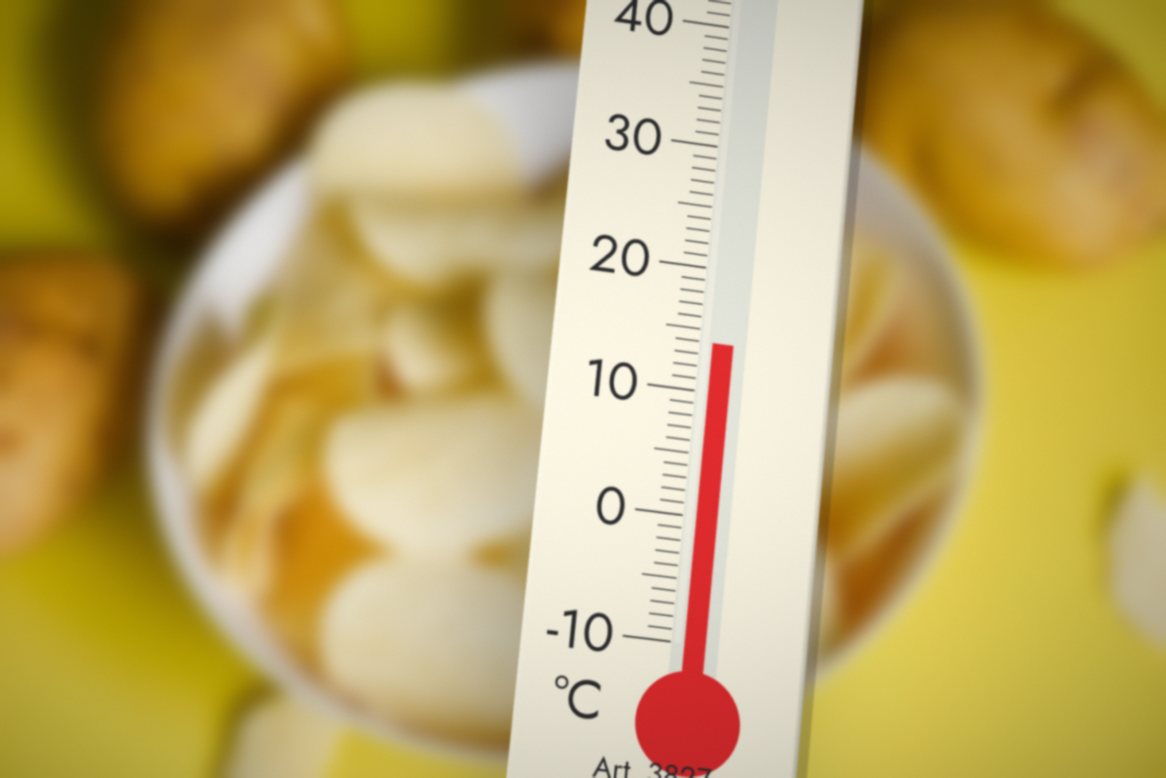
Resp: 14,°C
